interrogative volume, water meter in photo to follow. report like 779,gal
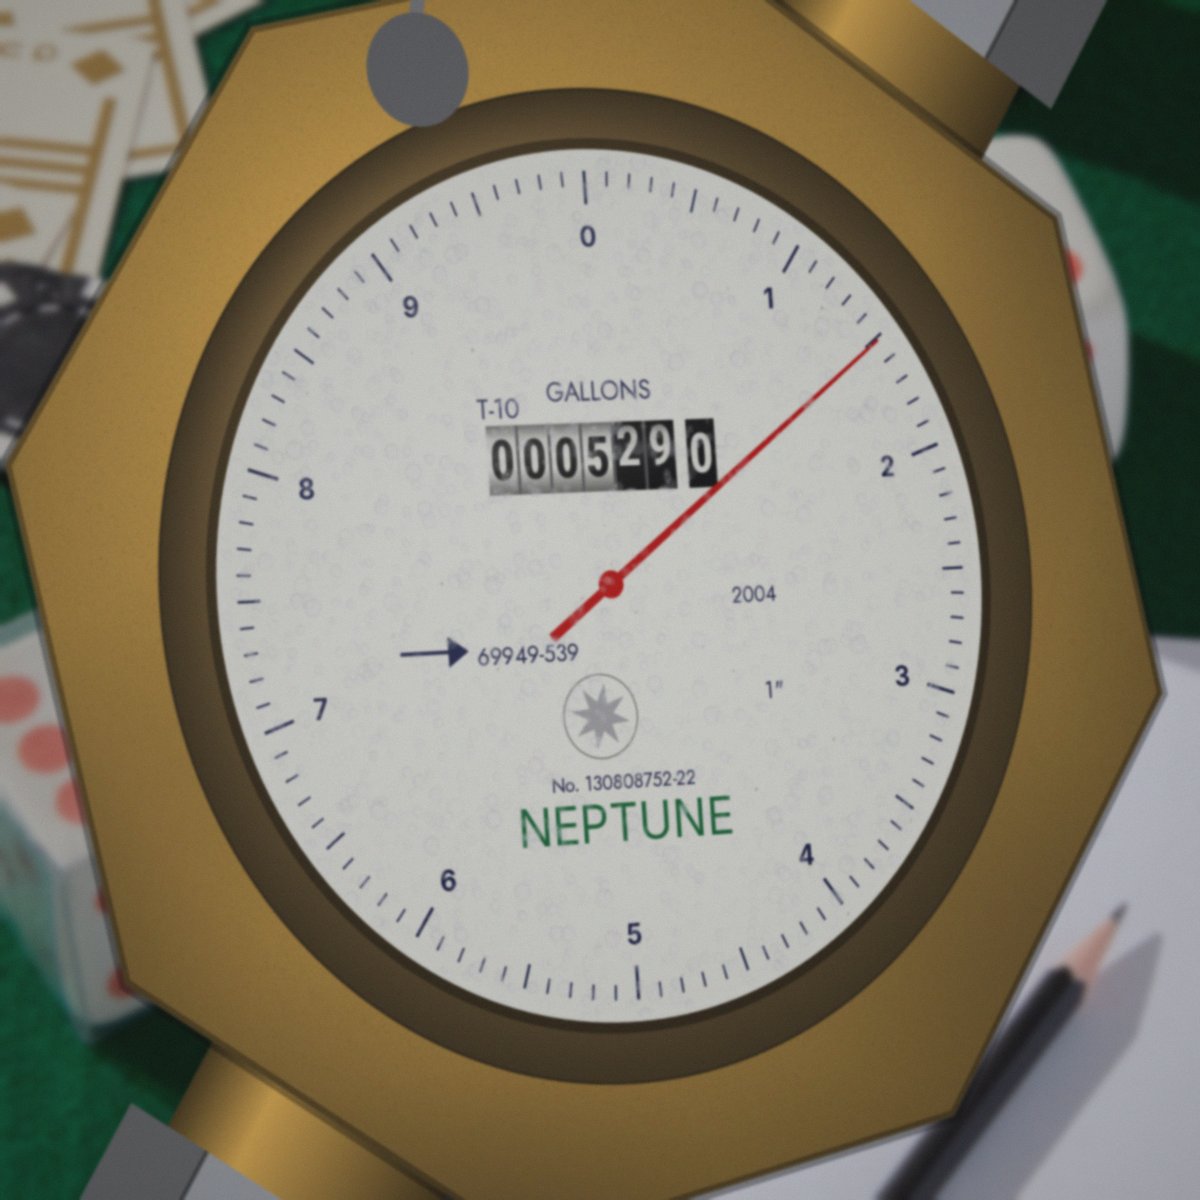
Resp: 5291.5,gal
